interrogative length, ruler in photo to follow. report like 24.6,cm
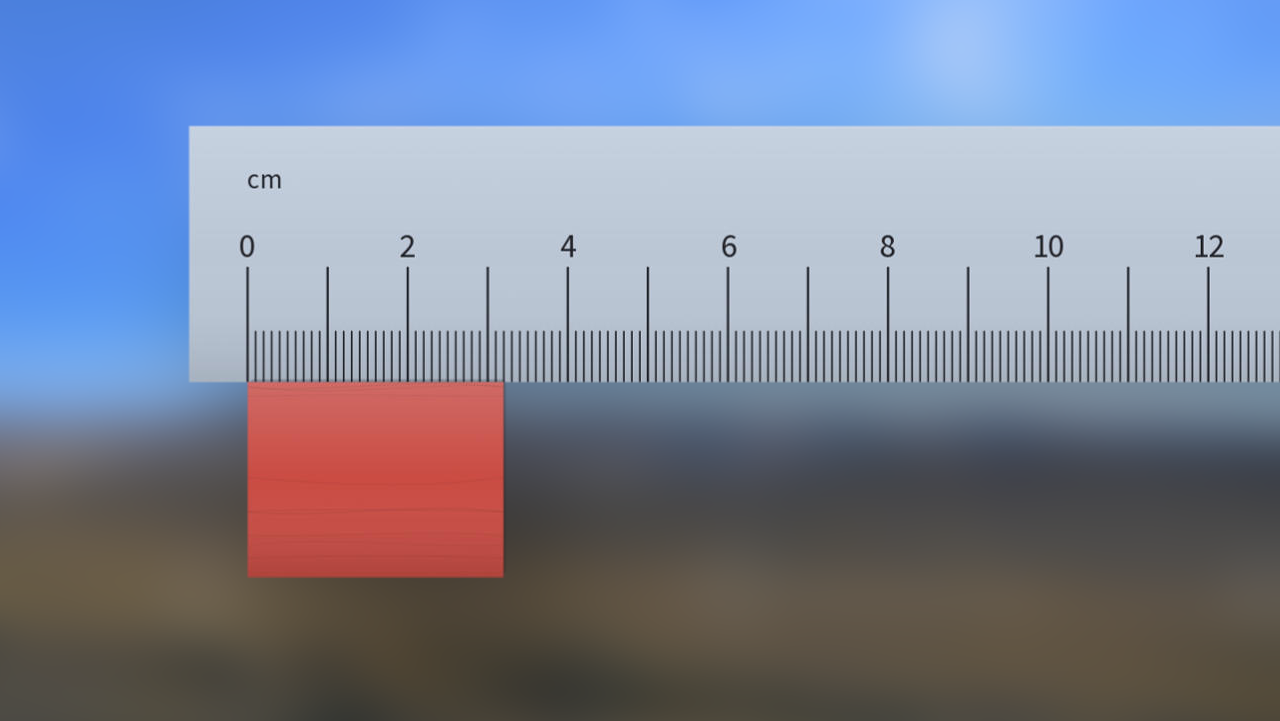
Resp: 3.2,cm
